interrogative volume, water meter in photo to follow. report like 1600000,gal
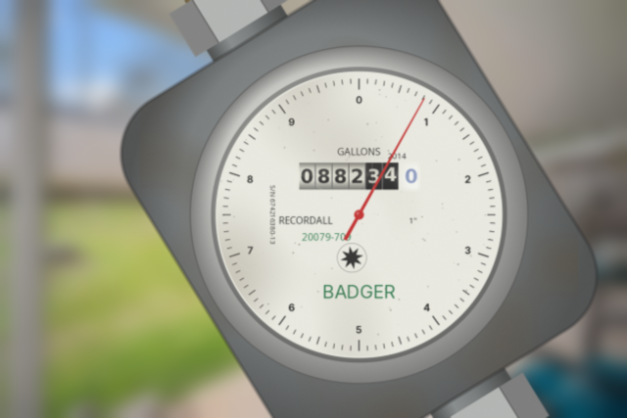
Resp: 882340.8,gal
